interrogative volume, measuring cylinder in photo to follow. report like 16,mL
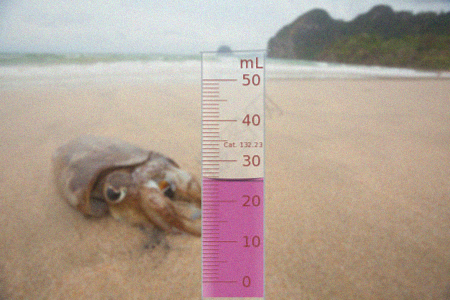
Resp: 25,mL
